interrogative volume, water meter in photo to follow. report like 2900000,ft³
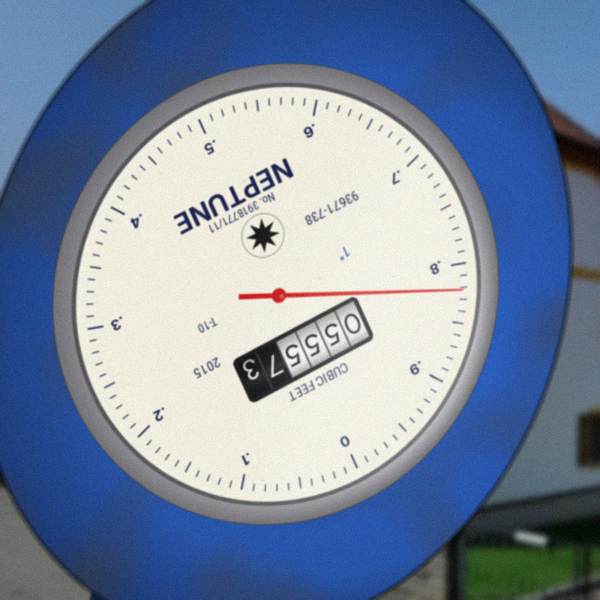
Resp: 55572.82,ft³
